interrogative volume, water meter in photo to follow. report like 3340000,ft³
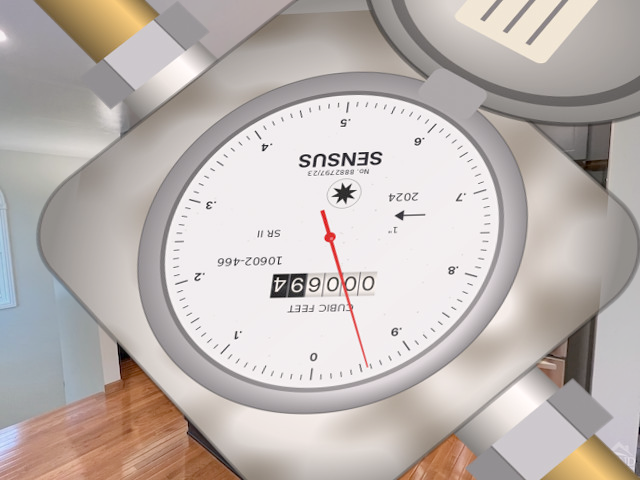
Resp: 693.94,ft³
